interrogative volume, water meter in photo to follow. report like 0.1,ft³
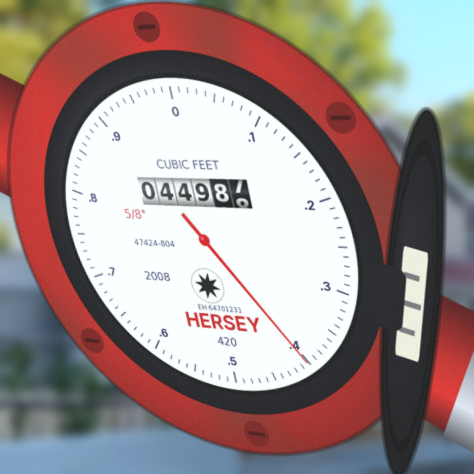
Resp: 44987.40,ft³
